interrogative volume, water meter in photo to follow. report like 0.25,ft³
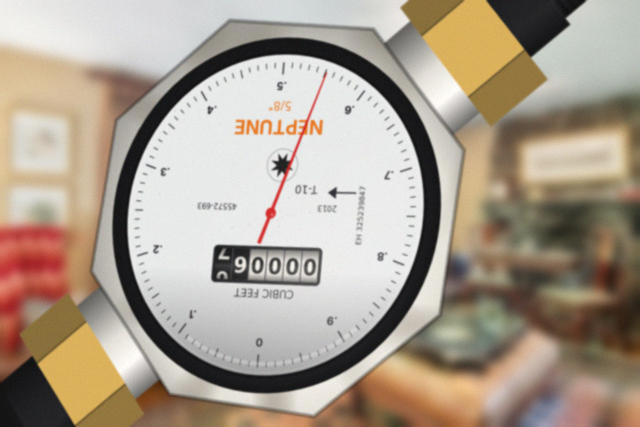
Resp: 66.55,ft³
